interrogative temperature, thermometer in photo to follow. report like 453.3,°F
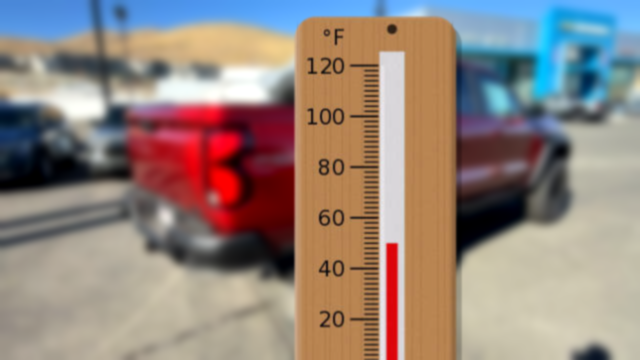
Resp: 50,°F
